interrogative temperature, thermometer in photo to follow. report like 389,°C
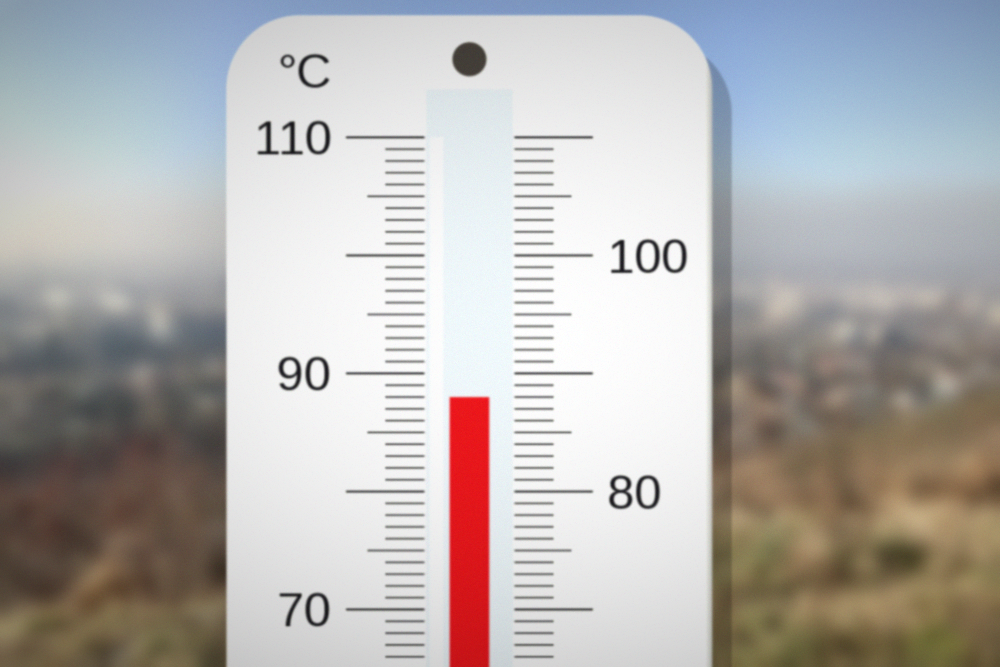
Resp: 88,°C
